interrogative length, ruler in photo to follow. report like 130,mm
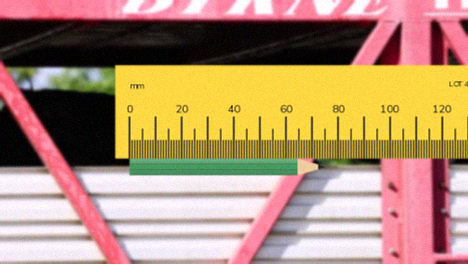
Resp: 75,mm
